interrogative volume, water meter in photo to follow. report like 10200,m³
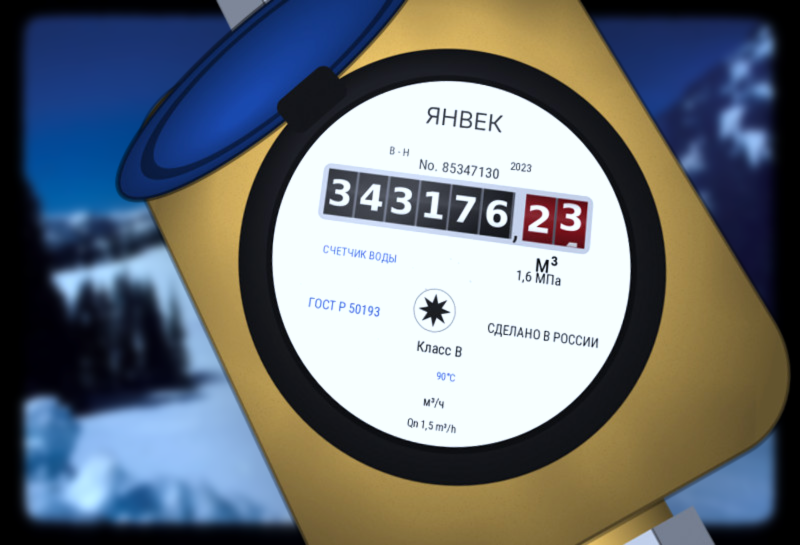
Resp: 343176.23,m³
